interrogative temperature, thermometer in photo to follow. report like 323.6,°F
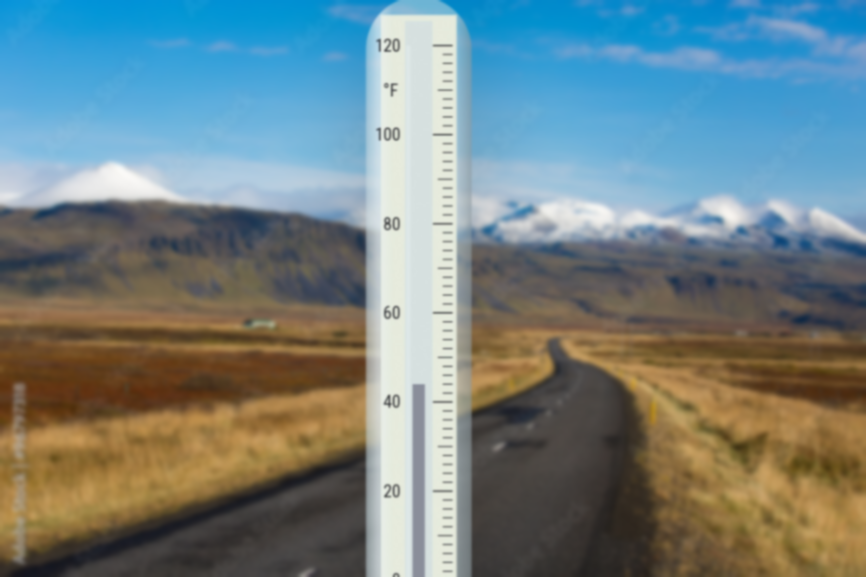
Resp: 44,°F
